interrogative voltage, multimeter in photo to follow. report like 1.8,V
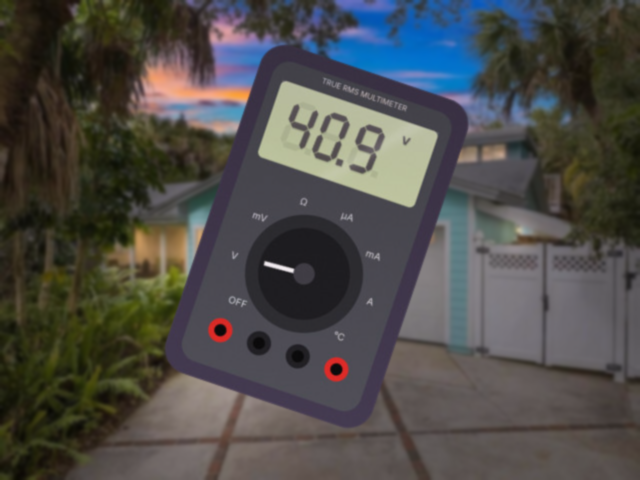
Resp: 40.9,V
